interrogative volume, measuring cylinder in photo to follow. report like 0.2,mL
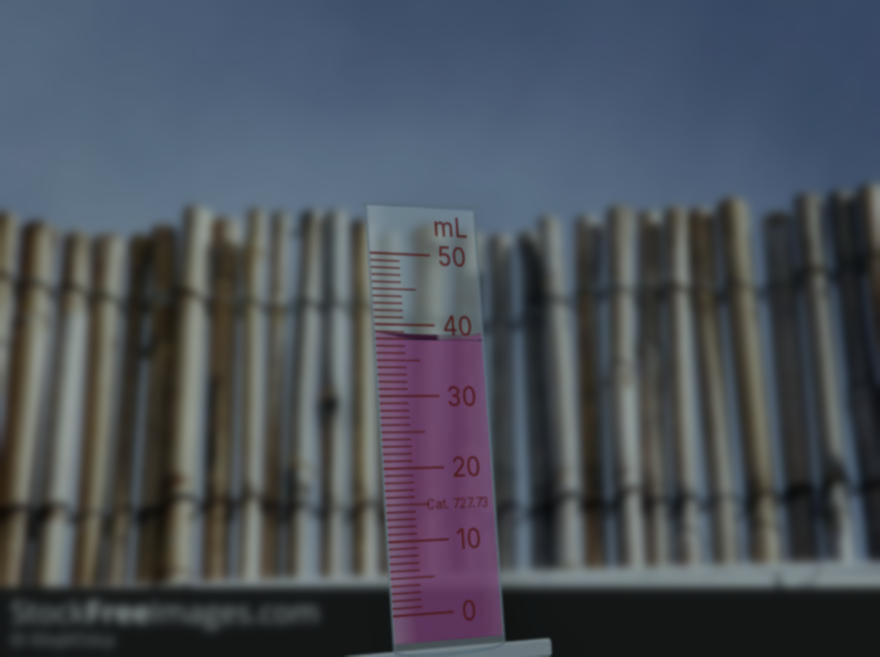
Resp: 38,mL
